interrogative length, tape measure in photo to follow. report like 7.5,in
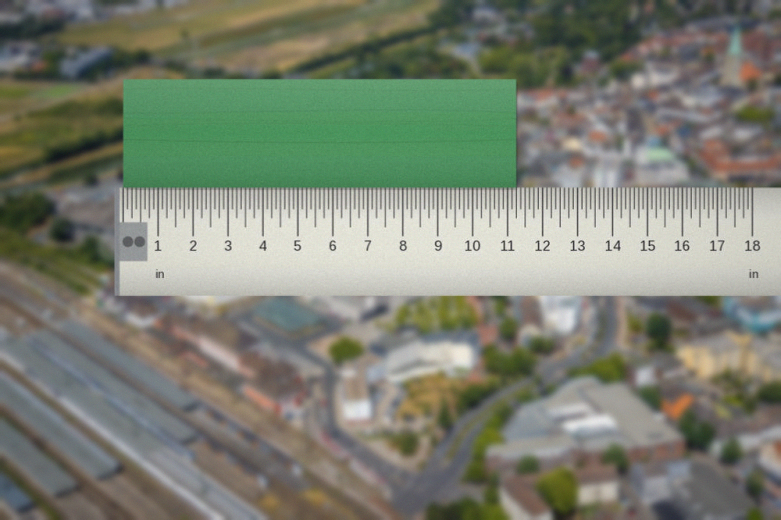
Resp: 11.25,in
